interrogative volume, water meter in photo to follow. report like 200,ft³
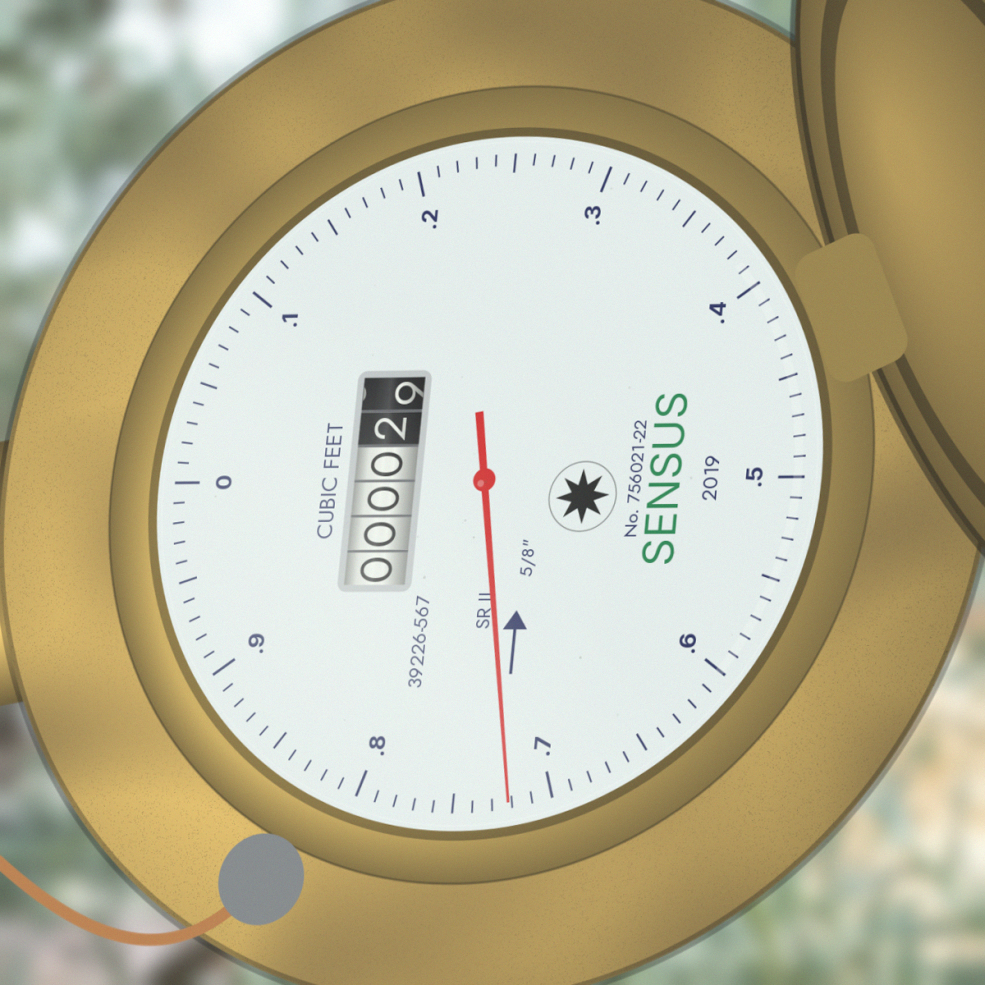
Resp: 28.72,ft³
